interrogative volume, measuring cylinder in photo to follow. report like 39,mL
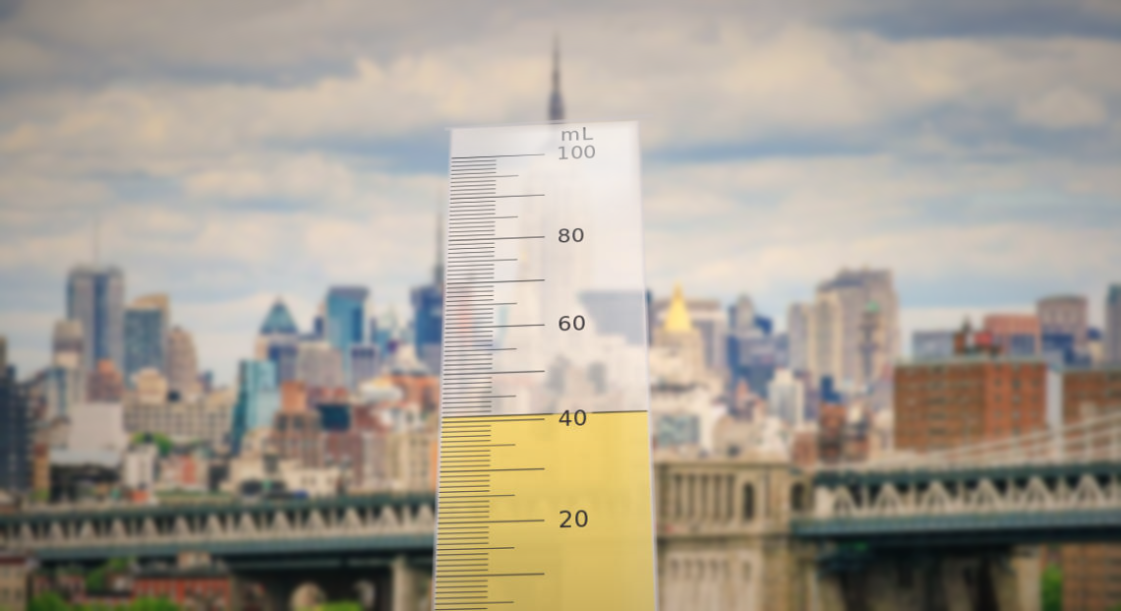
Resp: 41,mL
